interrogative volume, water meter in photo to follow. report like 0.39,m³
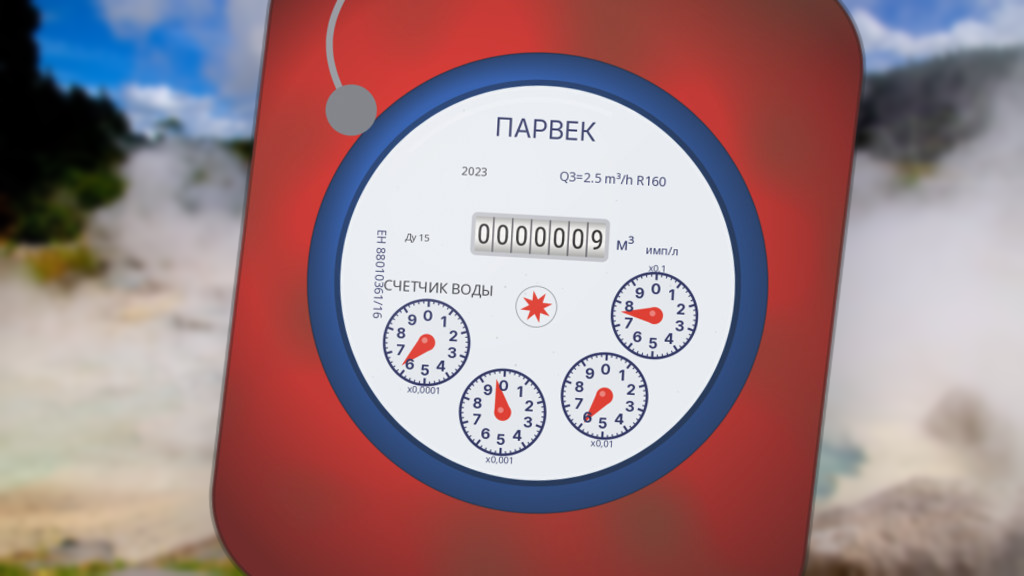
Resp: 9.7596,m³
